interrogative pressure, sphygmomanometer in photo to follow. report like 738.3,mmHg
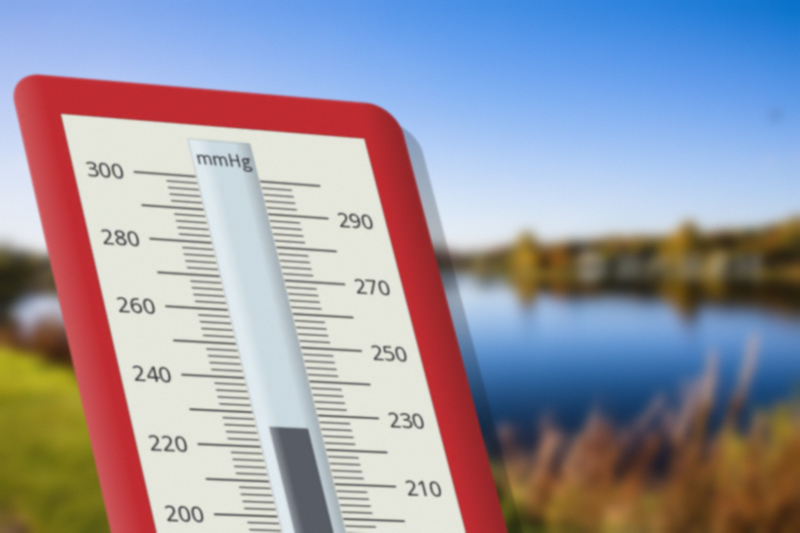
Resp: 226,mmHg
